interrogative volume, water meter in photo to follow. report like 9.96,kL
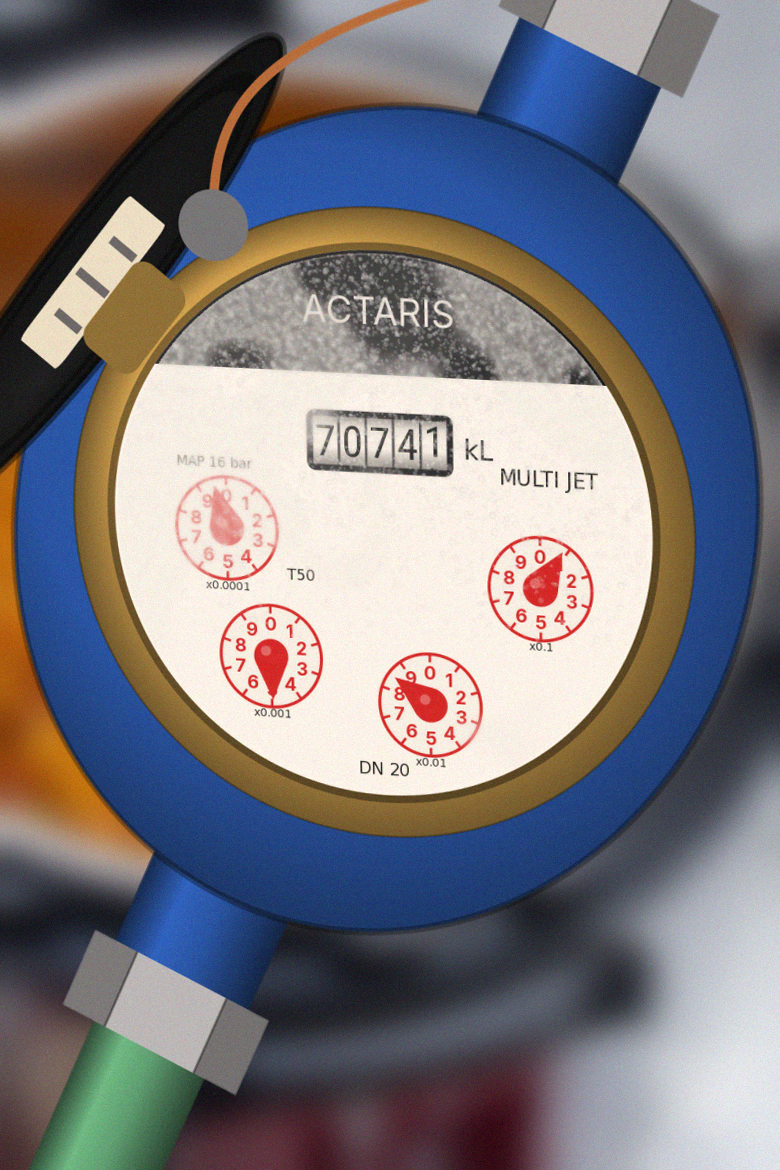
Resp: 70741.0849,kL
